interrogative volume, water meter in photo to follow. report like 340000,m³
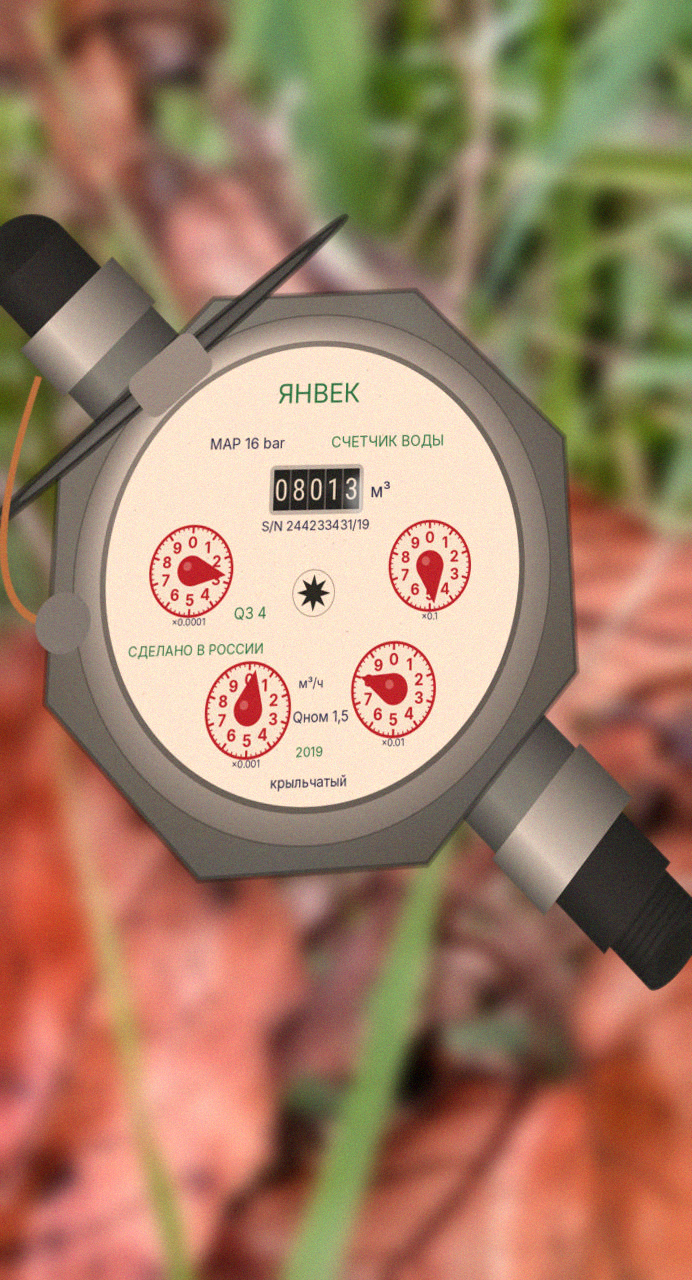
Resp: 8013.4802,m³
